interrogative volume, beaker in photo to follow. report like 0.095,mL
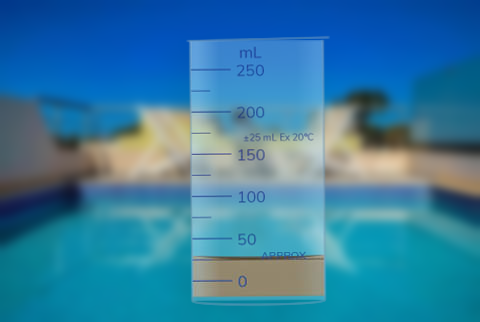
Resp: 25,mL
